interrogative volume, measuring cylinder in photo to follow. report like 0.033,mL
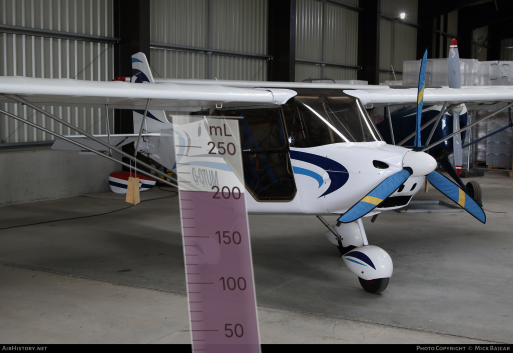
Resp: 200,mL
